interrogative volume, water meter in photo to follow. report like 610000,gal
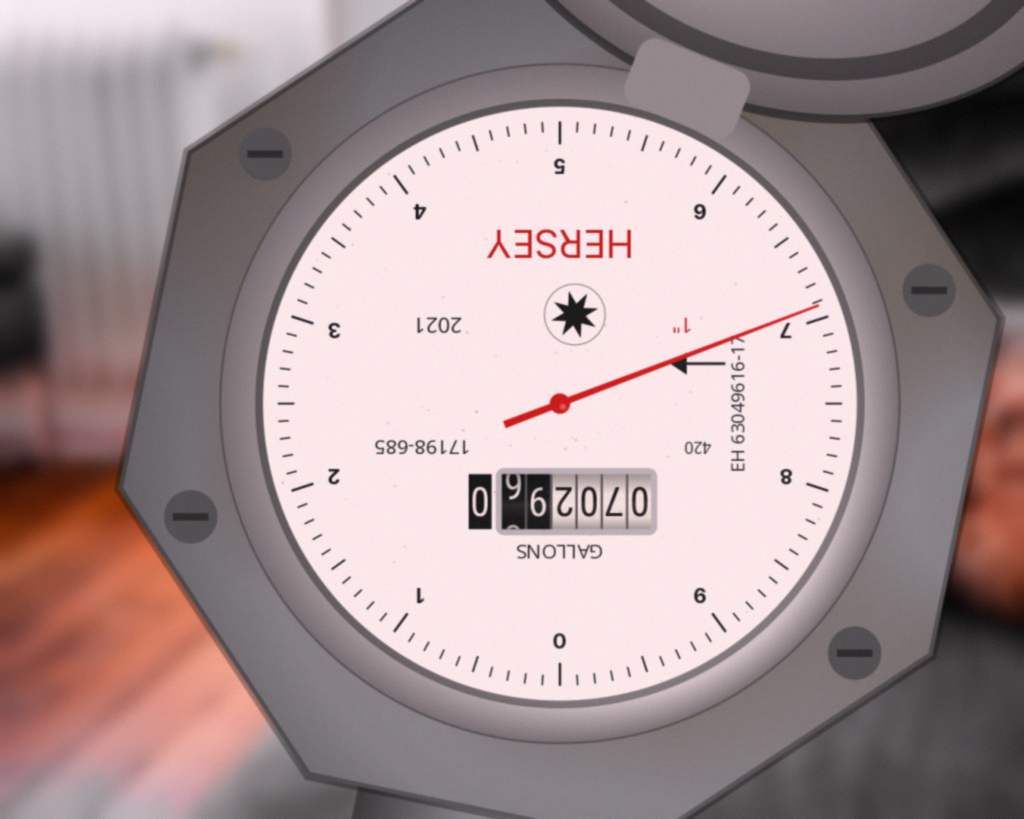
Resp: 702956.9,gal
